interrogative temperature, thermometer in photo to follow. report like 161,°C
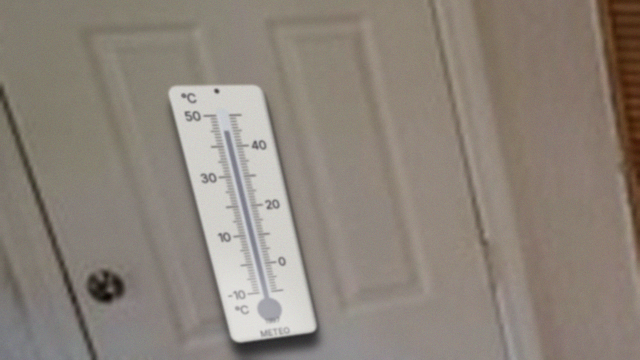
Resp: 45,°C
